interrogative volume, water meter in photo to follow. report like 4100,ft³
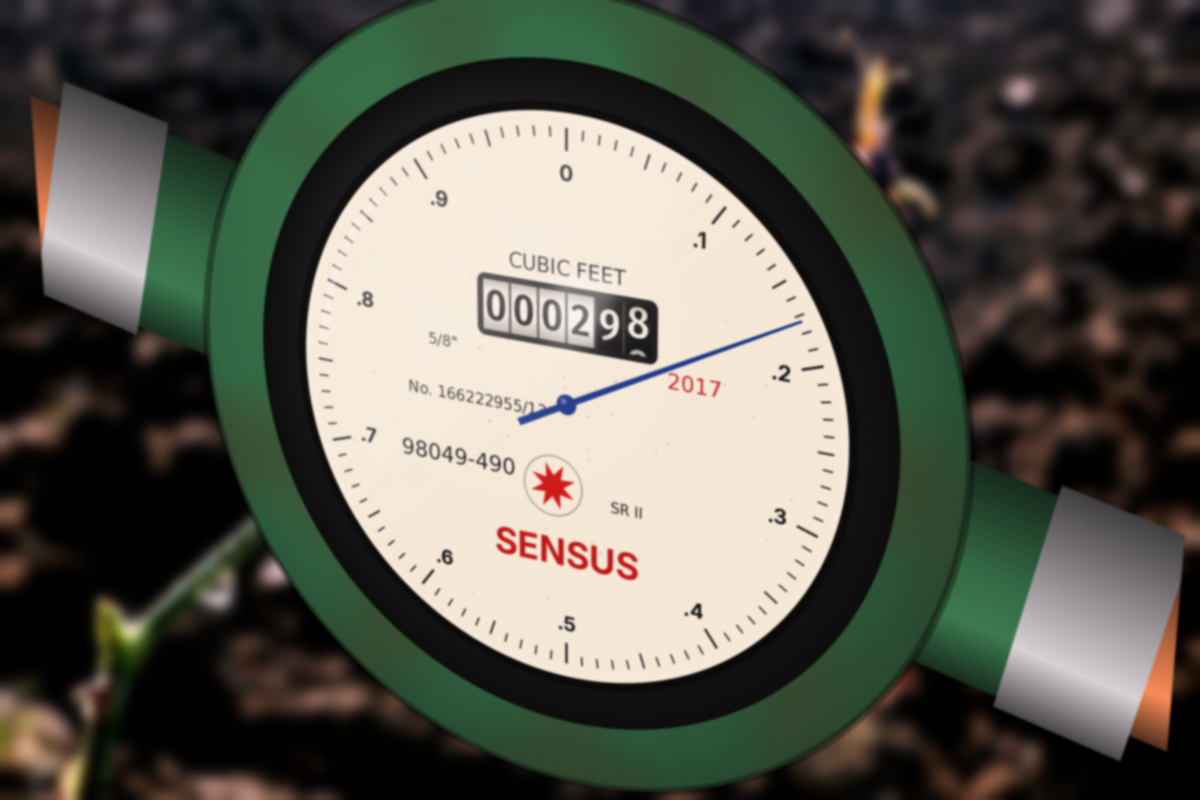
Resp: 298.17,ft³
